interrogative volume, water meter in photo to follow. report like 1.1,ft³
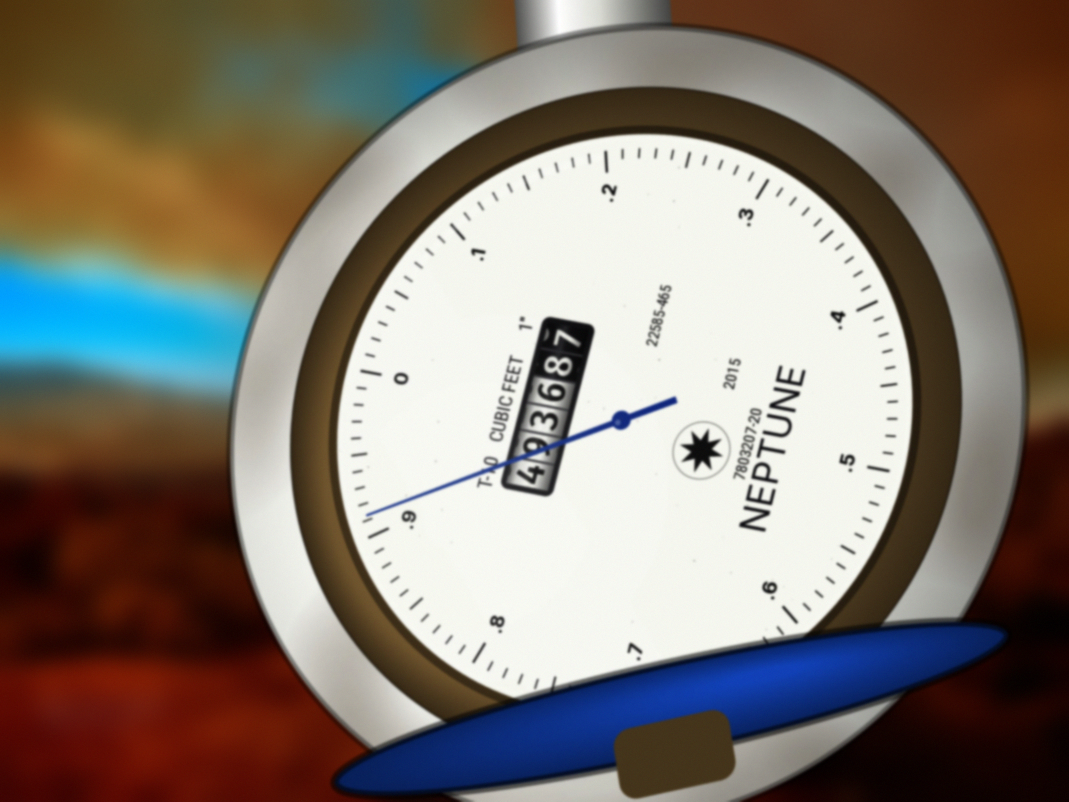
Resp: 493686.91,ft³
